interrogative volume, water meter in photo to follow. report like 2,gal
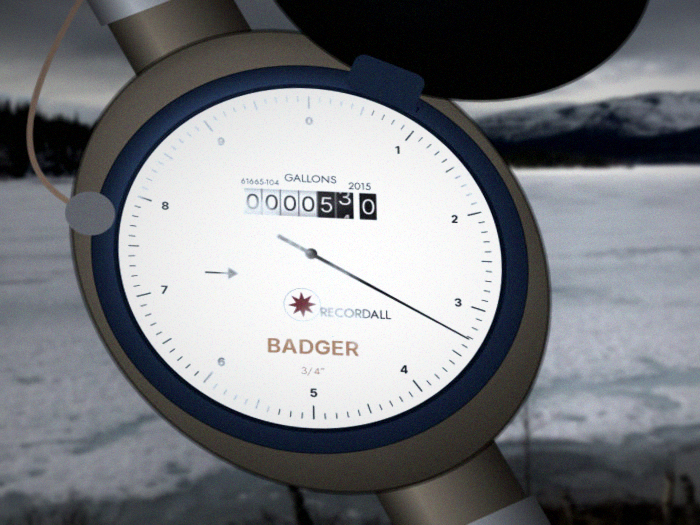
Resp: 533.3,gal
